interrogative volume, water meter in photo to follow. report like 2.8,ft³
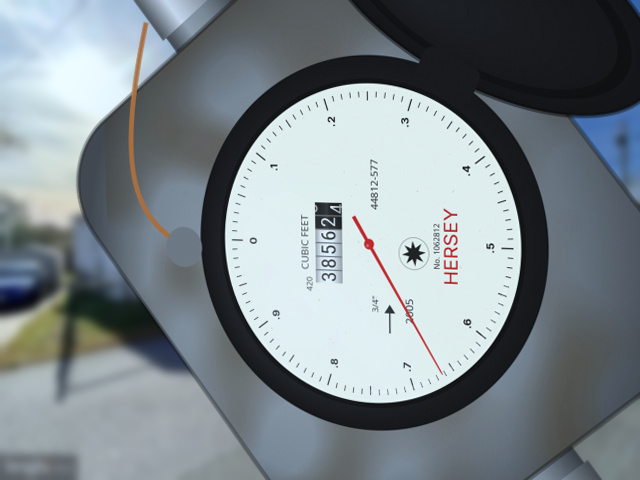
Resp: 385623.66,ft³
